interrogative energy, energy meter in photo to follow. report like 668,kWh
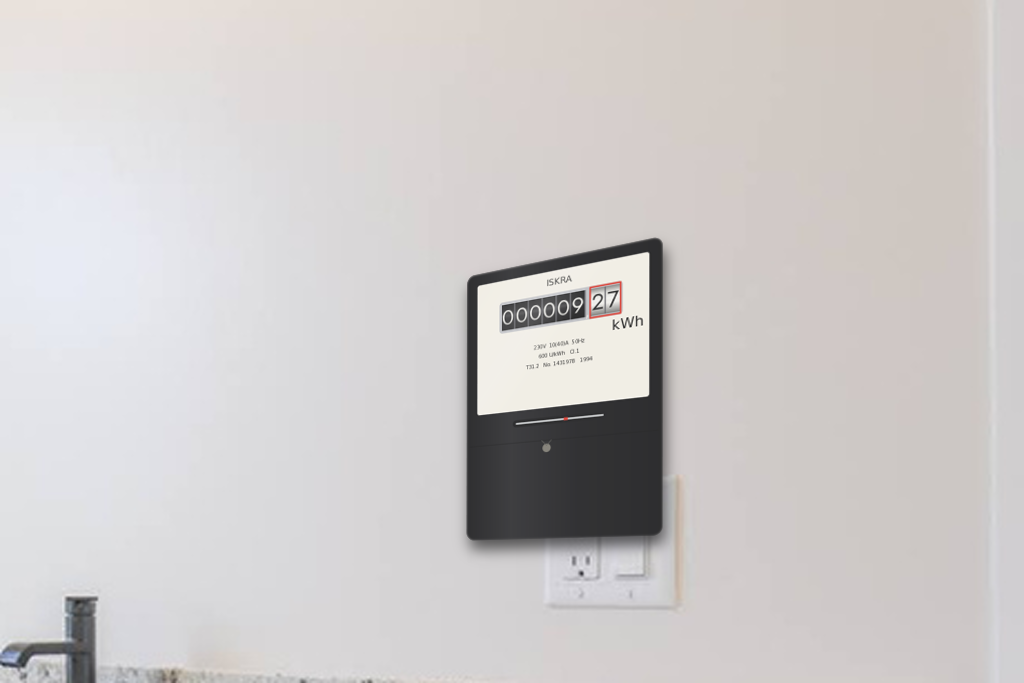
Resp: 9.27,kWh
